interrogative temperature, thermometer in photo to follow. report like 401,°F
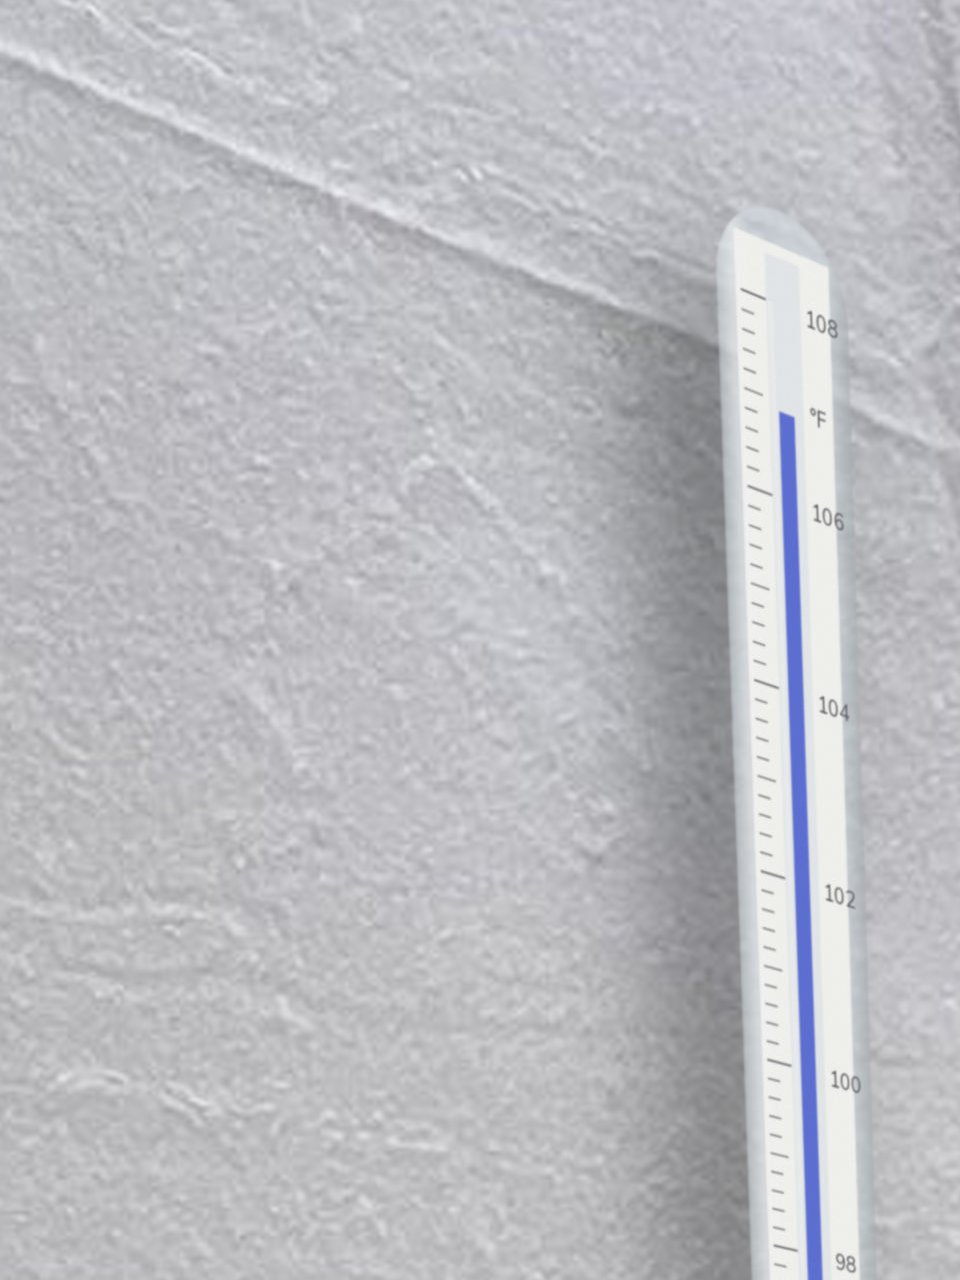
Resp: 106.9,°F
